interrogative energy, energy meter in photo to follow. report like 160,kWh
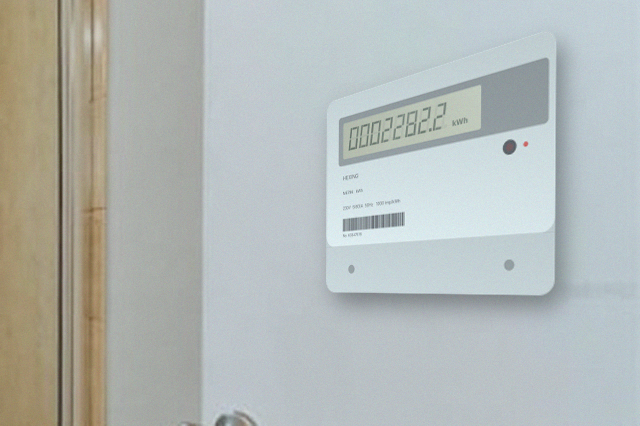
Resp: 2282.2,kWh
